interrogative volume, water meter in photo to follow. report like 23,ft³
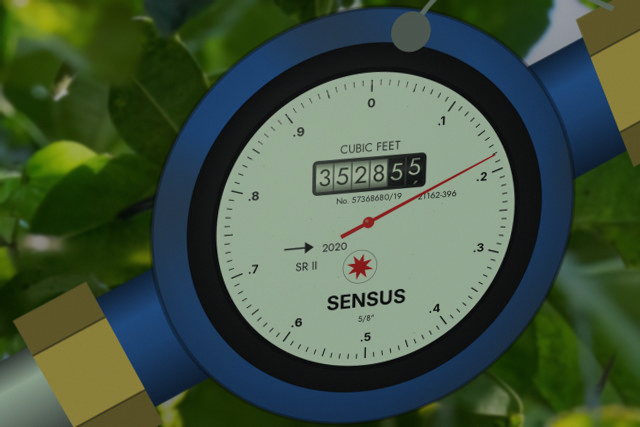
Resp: 352855.18,ft³
